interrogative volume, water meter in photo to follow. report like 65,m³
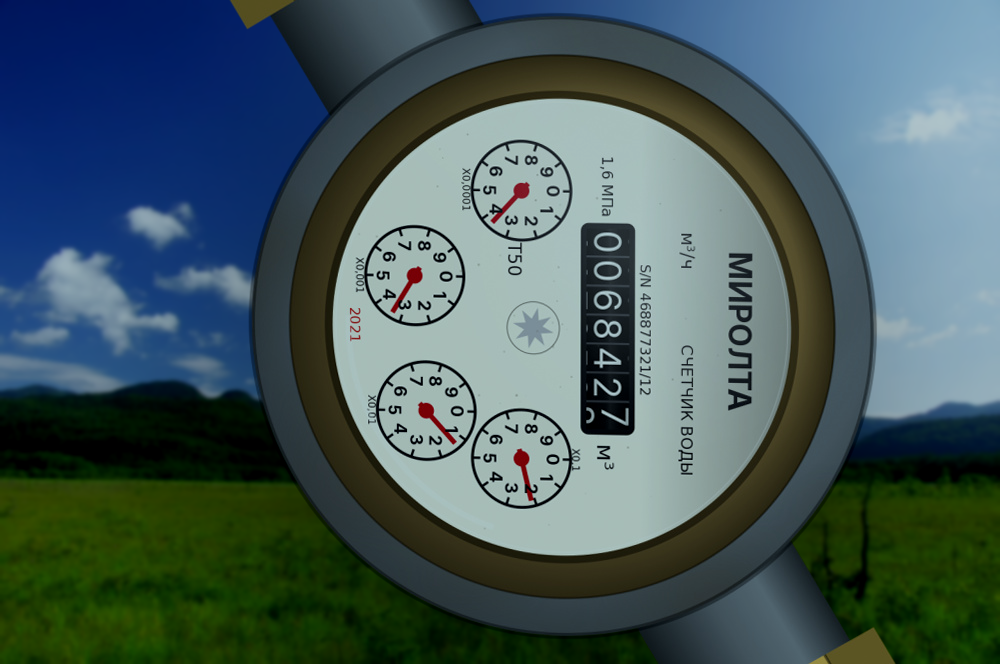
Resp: 68427.2133,m³
